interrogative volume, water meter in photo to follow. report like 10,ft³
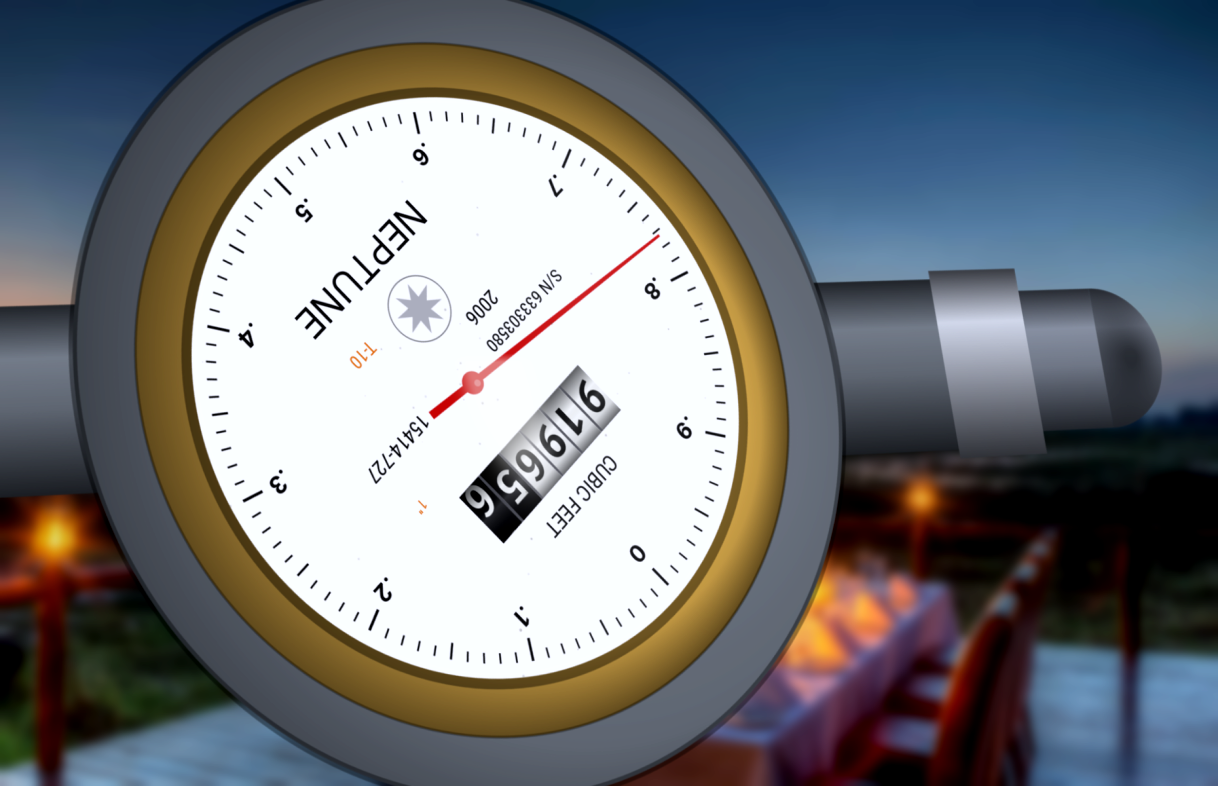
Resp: 919655.77,ft³
